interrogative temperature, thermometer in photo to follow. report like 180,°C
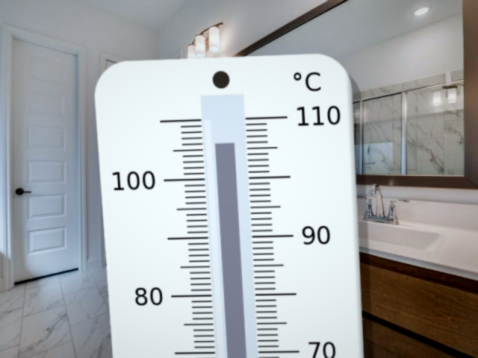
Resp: 106,°C
